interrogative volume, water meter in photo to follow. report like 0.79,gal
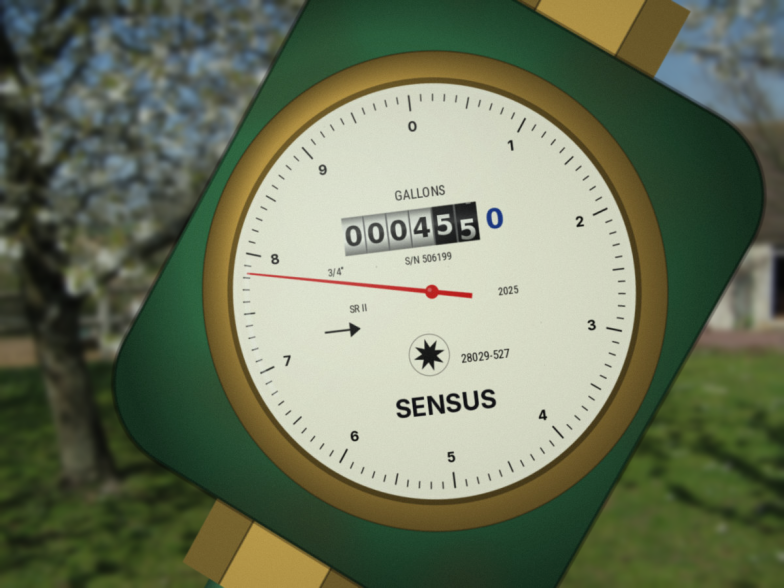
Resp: 4547.8,gal
